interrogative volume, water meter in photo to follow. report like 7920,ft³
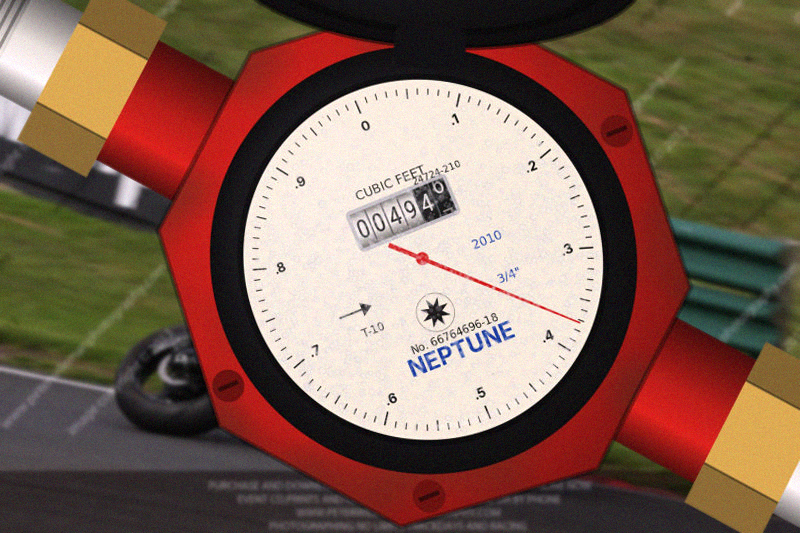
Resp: 4946.37,ft³
